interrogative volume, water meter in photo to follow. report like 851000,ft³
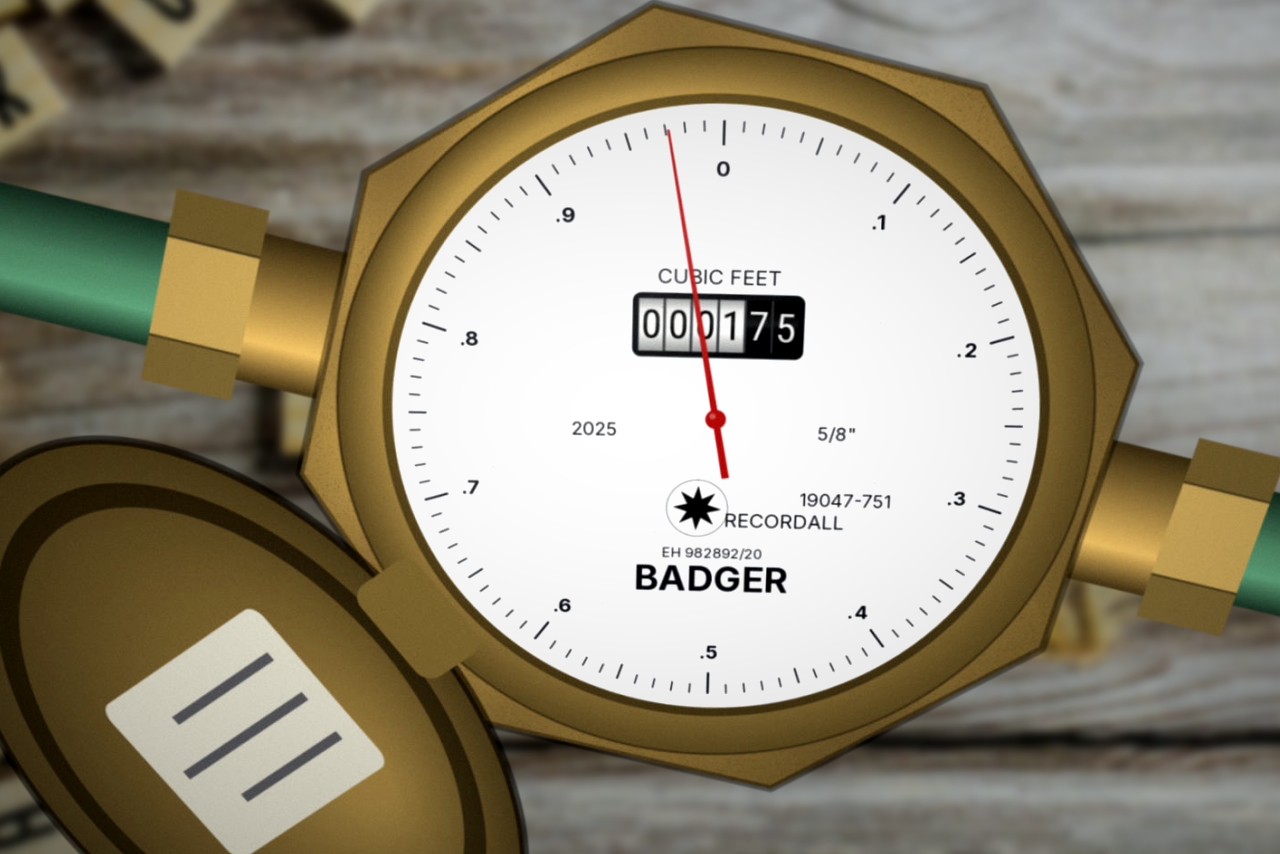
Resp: 174.97,ft³
